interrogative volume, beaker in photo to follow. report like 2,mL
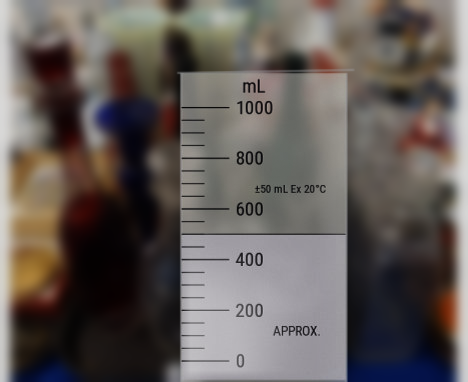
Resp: 500,mL
